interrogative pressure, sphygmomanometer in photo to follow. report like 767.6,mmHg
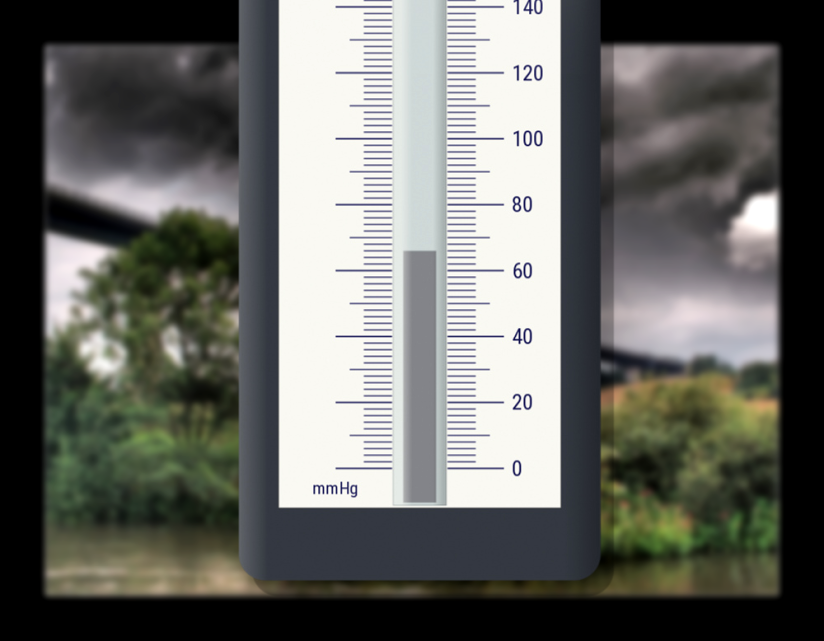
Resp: 66,mmHg
